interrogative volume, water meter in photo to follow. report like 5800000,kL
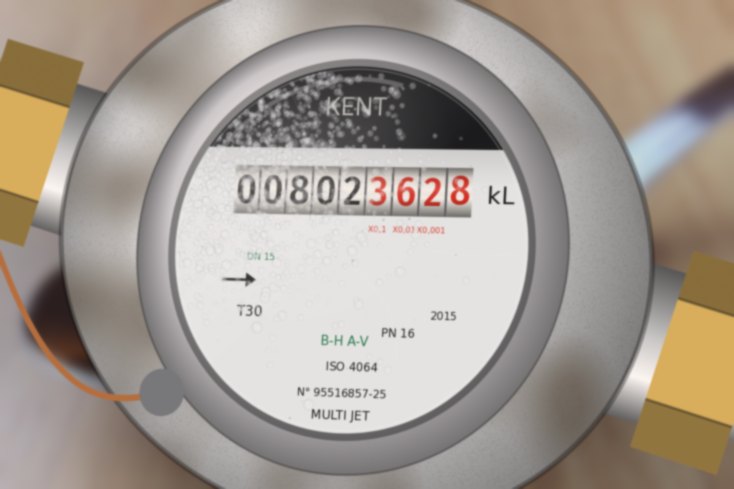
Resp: 802.3628,kL
